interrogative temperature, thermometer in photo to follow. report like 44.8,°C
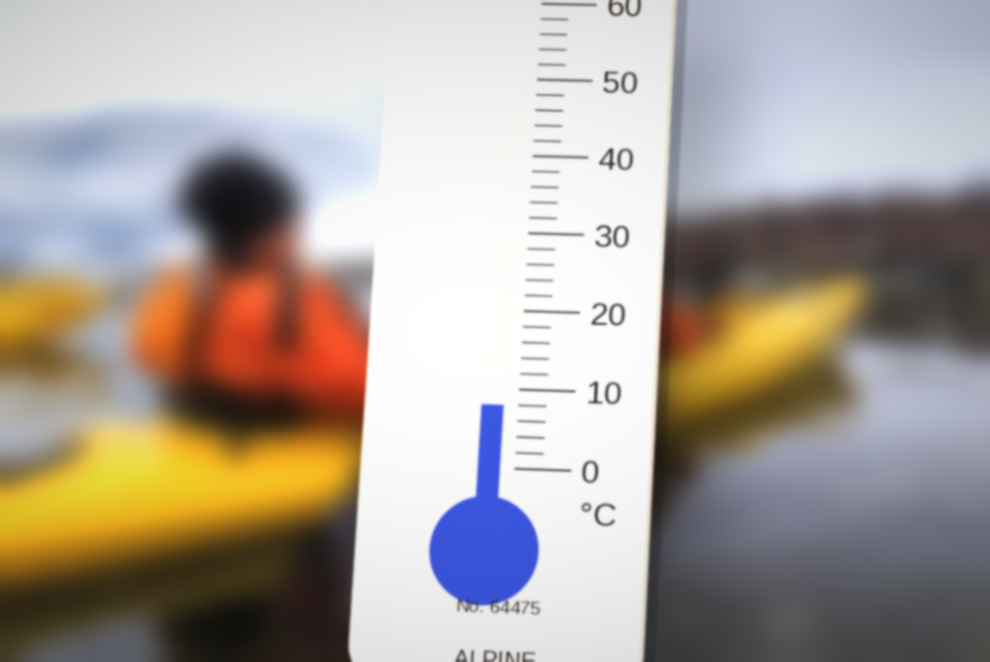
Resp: 8,°C
